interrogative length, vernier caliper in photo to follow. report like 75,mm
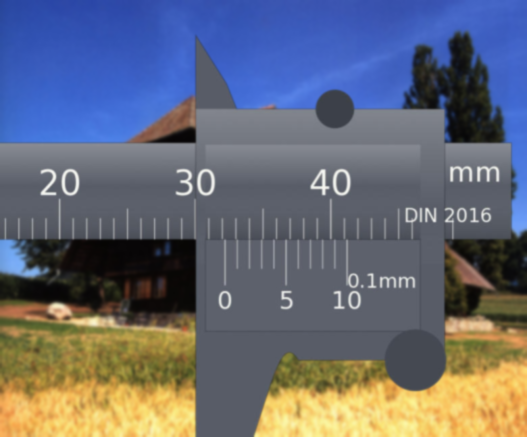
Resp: 32.2,mm
